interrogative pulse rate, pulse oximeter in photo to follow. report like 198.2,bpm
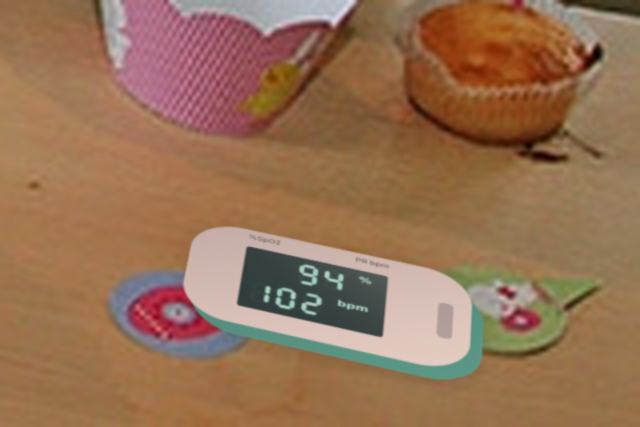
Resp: 102,bpm
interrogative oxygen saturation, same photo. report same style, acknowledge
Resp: 94,%
